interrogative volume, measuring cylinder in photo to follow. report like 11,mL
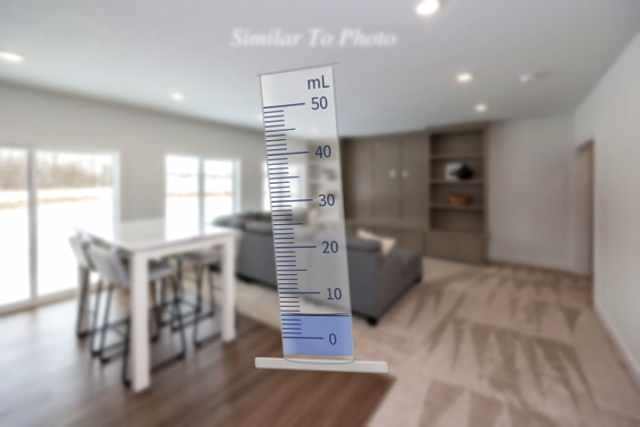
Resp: 5,mL
